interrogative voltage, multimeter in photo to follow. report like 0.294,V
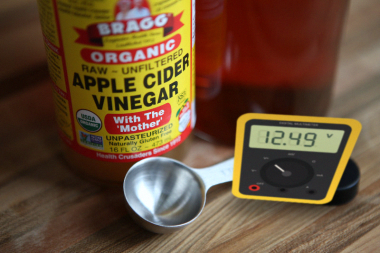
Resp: 12.49,V
